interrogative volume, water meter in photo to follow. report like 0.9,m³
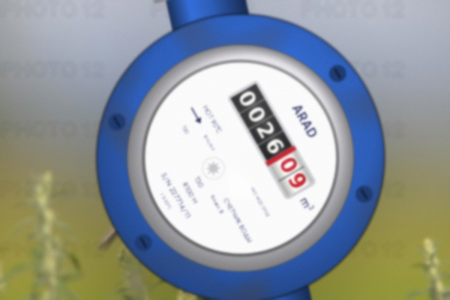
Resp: 26.09,m³
